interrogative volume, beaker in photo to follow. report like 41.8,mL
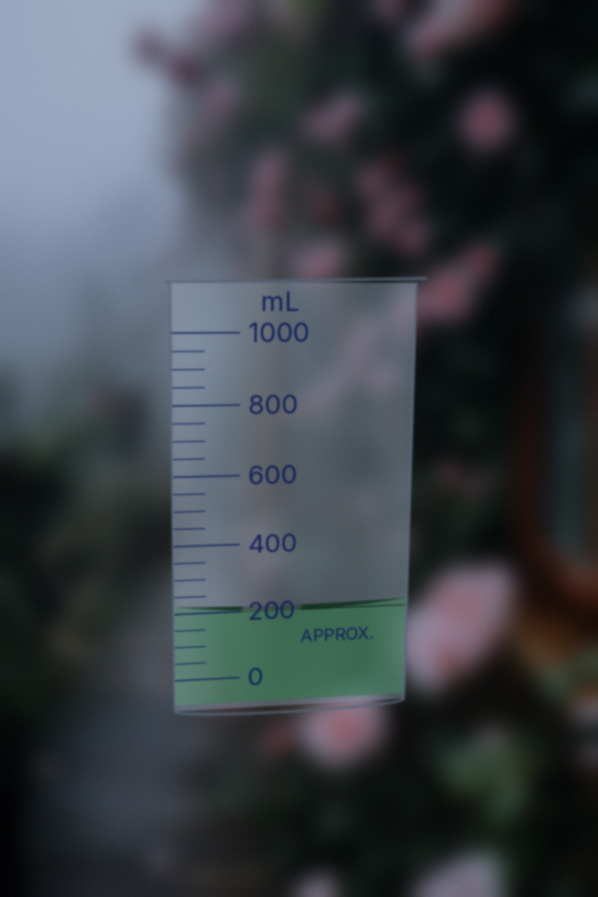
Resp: 200,mL
